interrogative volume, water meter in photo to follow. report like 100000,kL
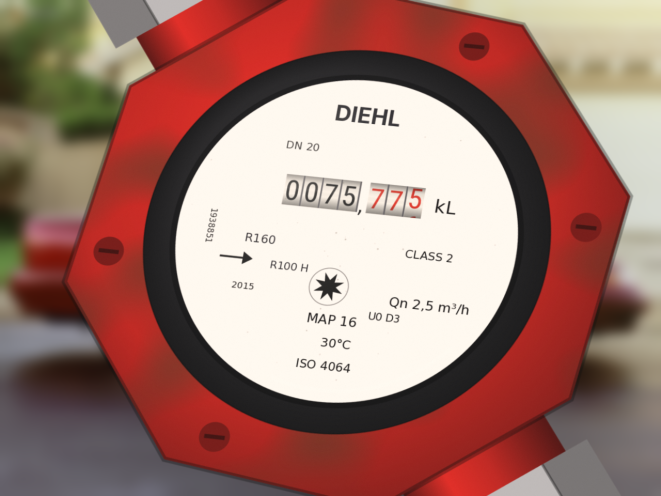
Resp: 75.775,kL
